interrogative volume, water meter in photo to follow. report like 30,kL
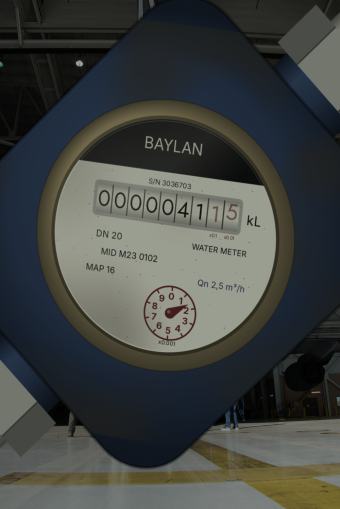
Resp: 41.151,kL
